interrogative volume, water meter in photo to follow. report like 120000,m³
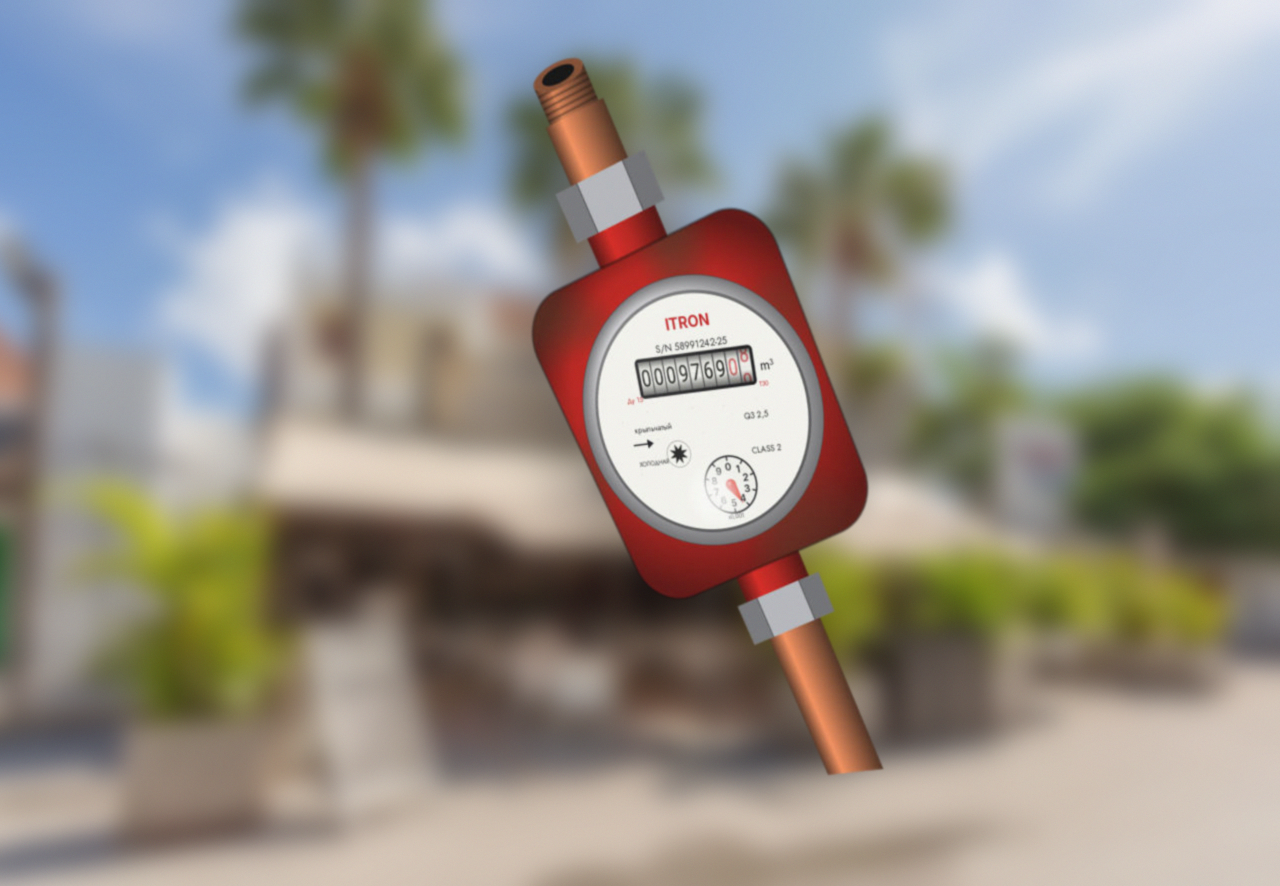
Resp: 9769.084,m³
